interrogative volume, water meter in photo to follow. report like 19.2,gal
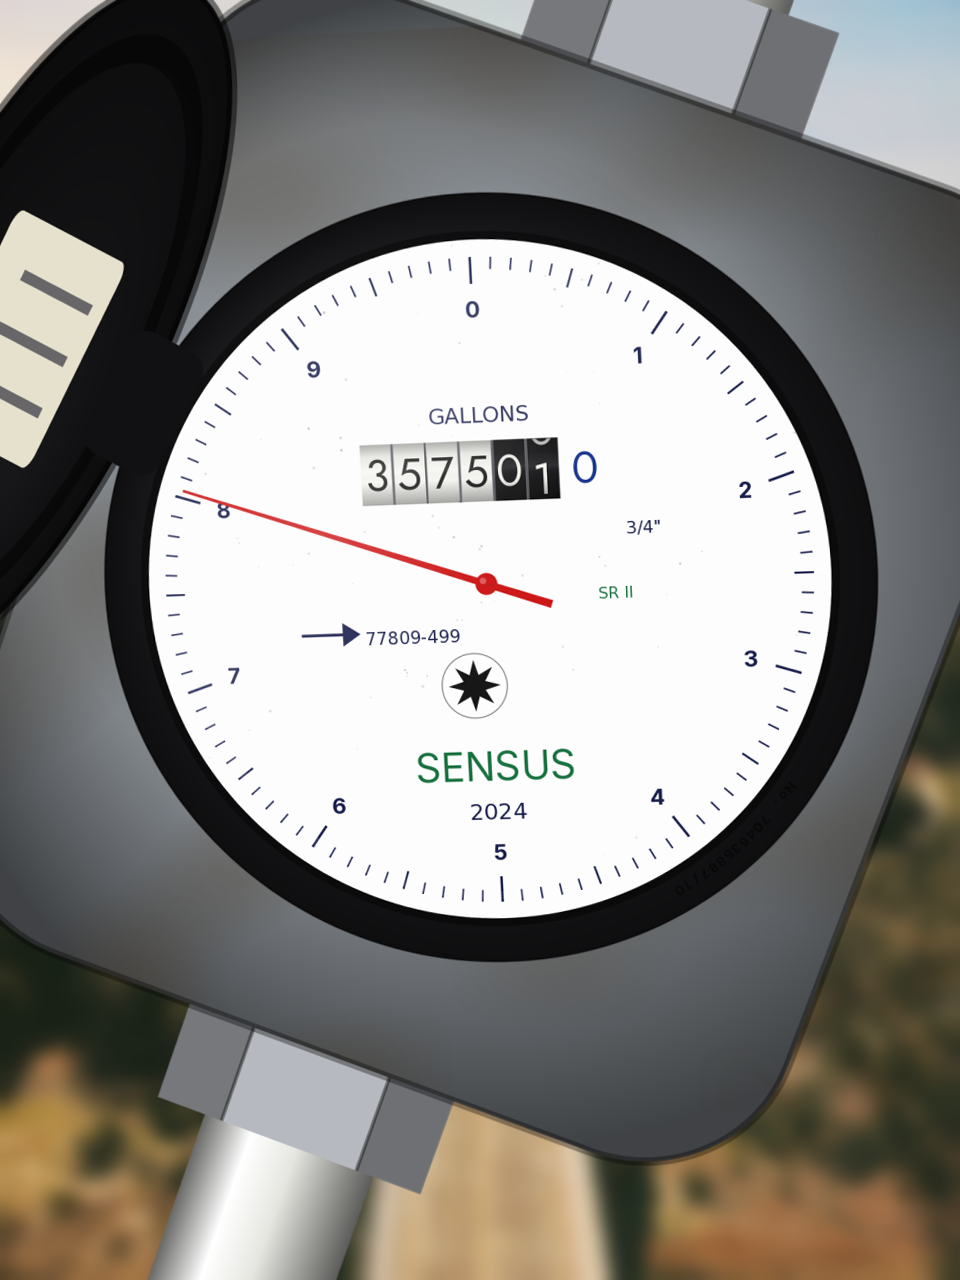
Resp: 3575008.0,gal
